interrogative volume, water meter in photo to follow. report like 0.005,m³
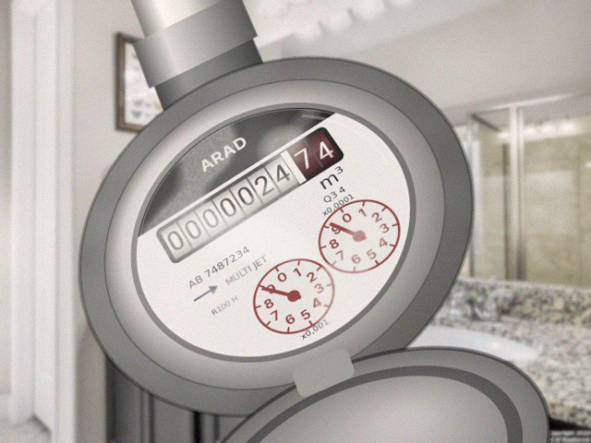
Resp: 24.7389,m³
